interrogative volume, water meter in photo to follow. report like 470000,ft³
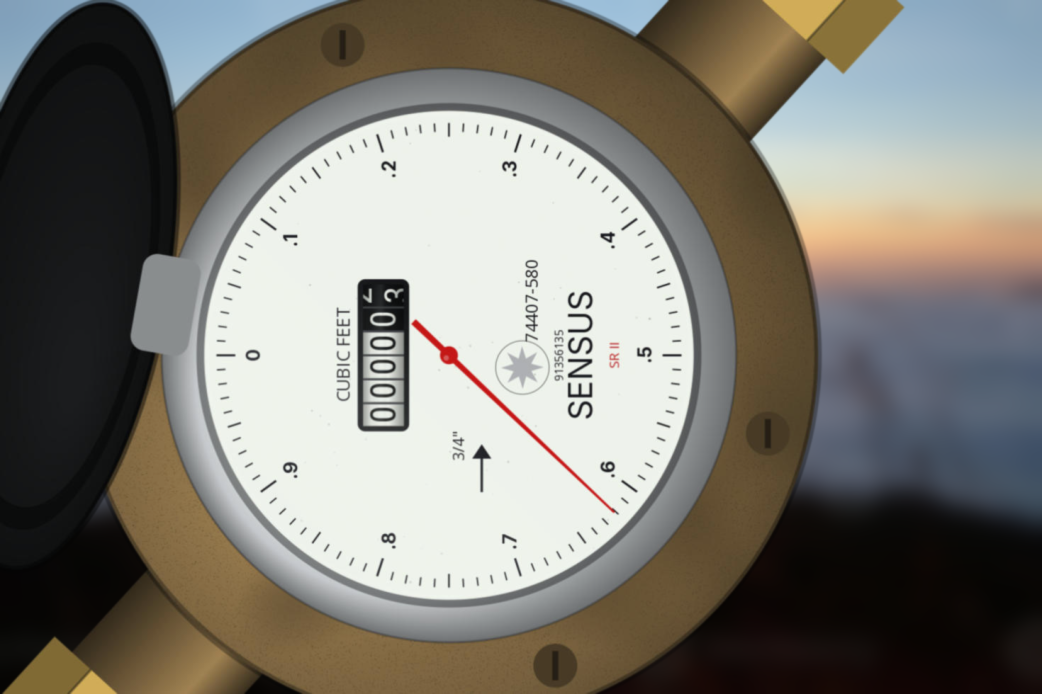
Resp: 2.62,ft³
